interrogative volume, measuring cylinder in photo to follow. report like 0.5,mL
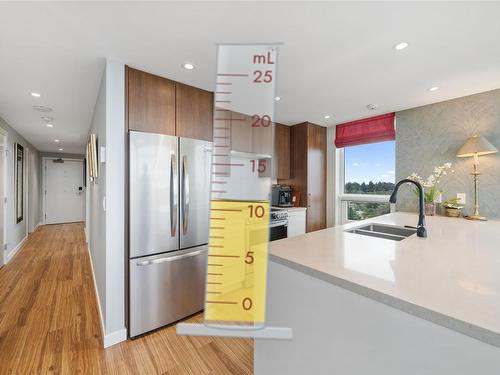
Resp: 11,mL
